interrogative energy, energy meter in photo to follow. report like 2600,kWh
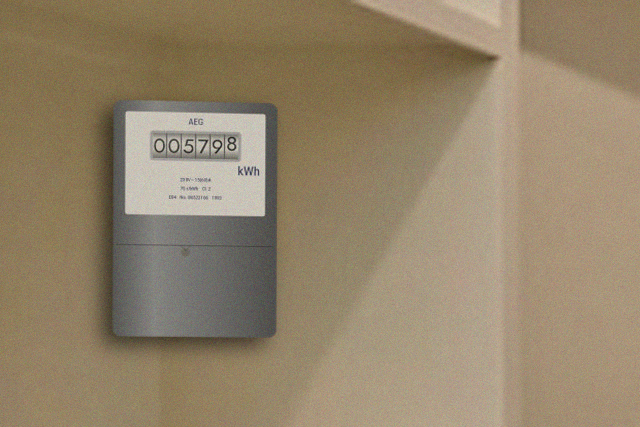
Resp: 5798,kWh
